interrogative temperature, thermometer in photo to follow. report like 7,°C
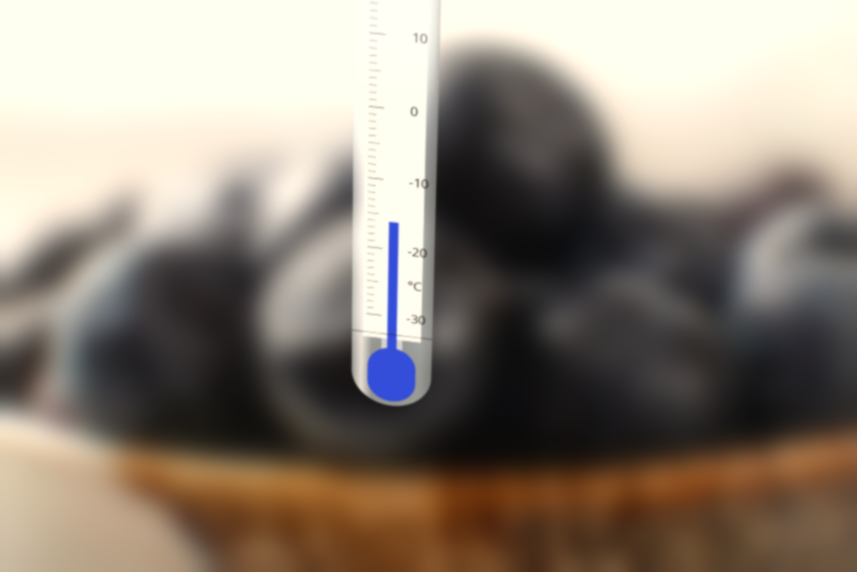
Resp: -16,°C
